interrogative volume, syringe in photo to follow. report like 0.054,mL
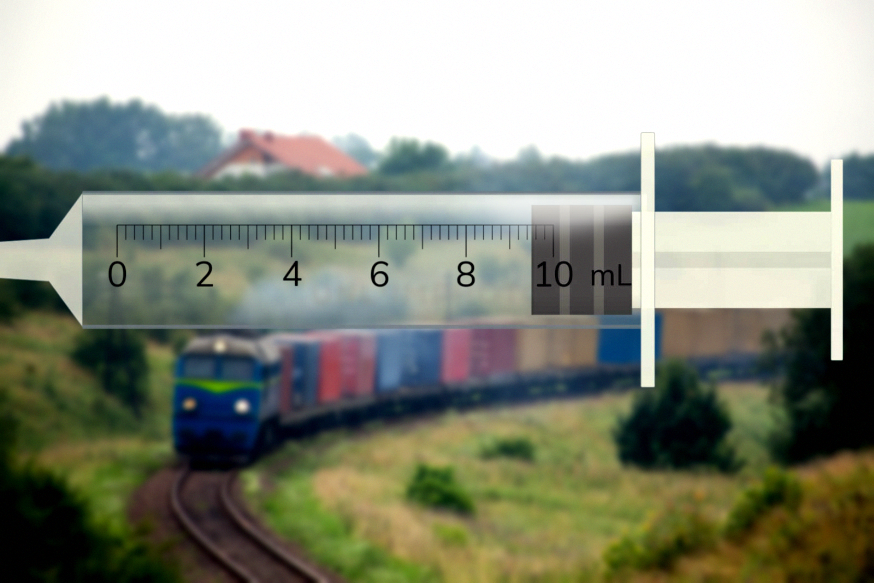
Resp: 9.5,mL
